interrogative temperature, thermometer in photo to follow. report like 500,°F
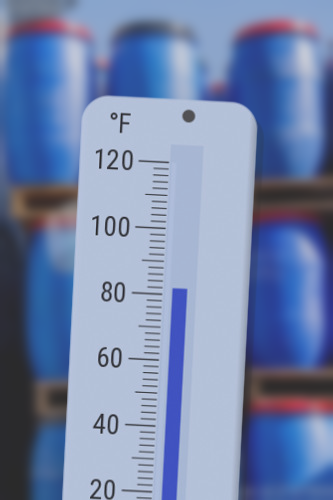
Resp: 82,°F
